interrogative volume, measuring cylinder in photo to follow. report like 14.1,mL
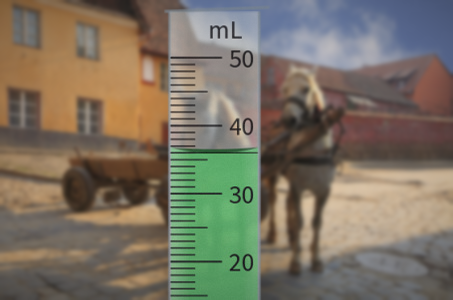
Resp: 36,mL
